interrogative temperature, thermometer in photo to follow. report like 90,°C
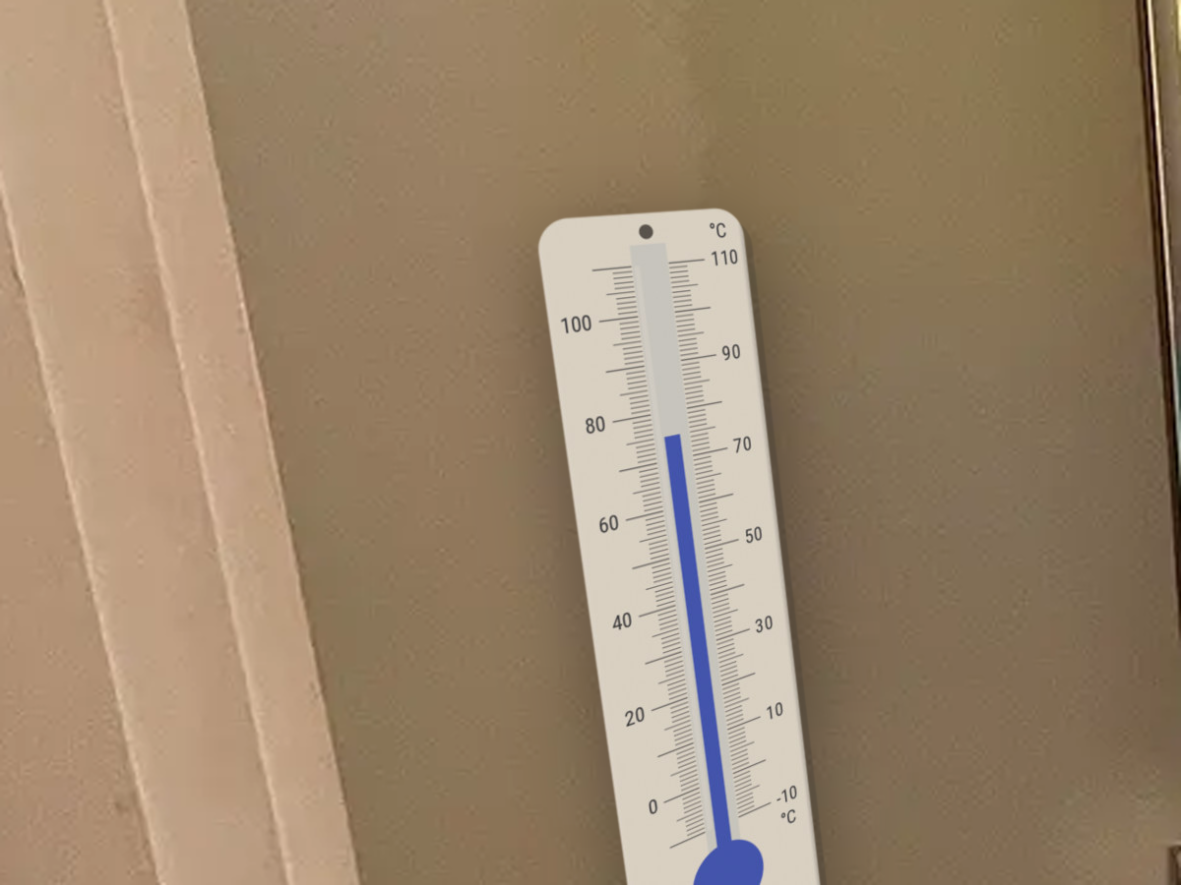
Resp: 75,°C
